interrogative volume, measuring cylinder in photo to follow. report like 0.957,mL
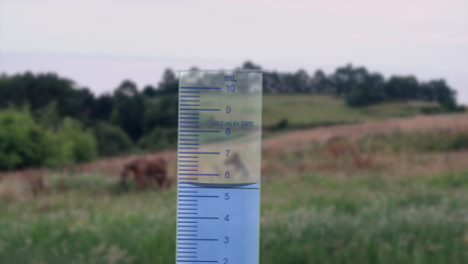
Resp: 5.4,mL
